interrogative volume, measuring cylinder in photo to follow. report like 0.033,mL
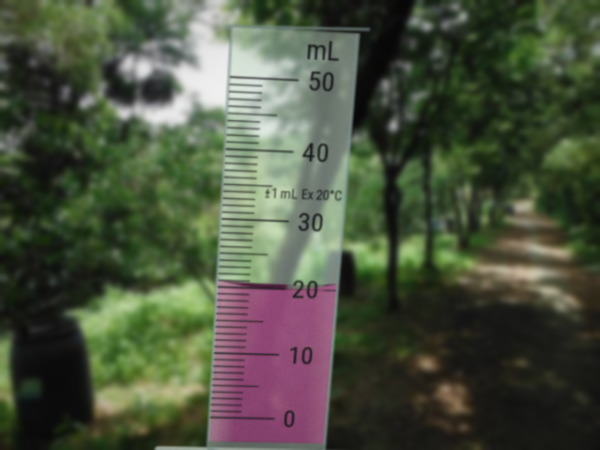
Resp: 20,mL
